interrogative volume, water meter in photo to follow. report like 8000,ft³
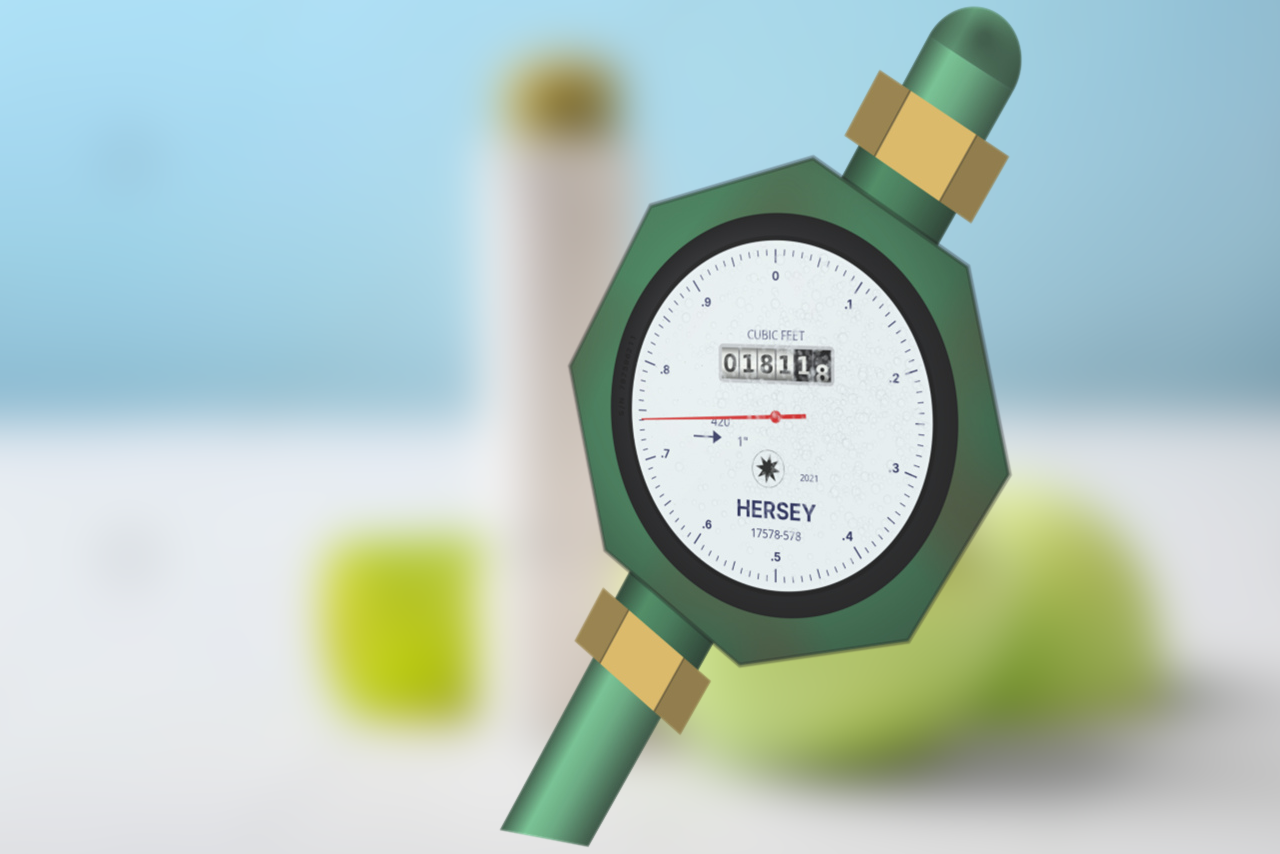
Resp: 18117.74,ft³
